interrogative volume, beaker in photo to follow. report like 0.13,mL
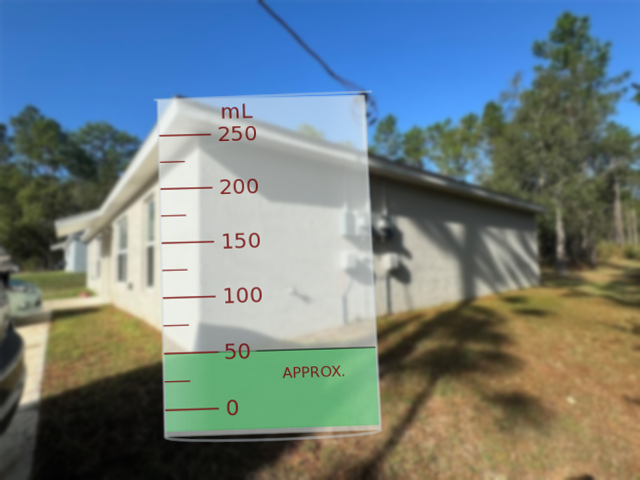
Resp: 50,mL
